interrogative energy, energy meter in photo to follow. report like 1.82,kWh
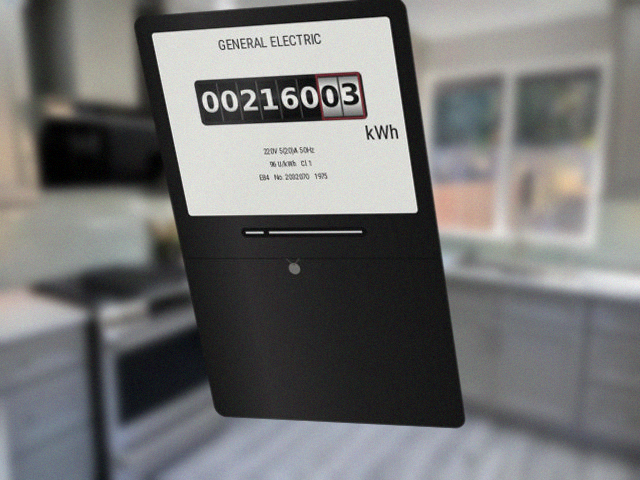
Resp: 2160.03,kWh
